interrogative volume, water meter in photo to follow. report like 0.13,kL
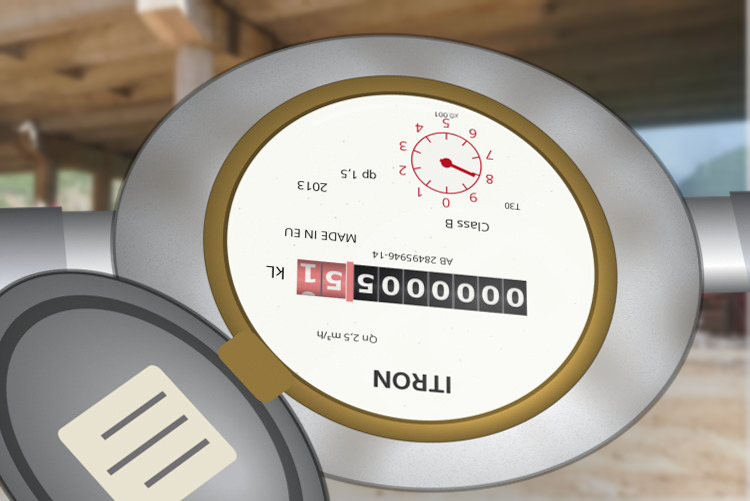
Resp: 5.508,kL
